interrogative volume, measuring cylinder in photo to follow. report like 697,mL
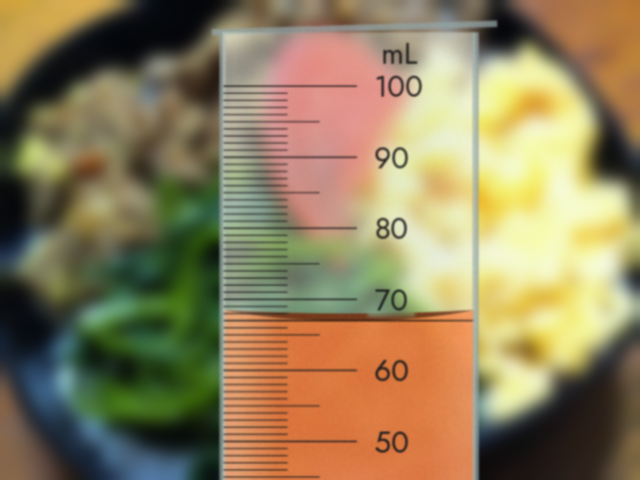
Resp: 67,mL
